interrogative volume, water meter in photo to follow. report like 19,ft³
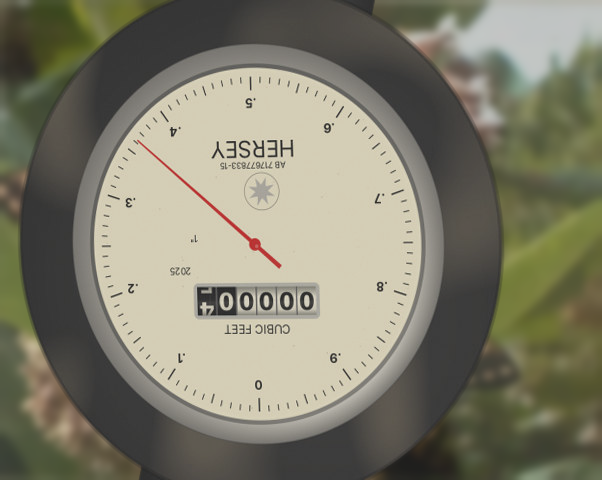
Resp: 4.36,ft³
